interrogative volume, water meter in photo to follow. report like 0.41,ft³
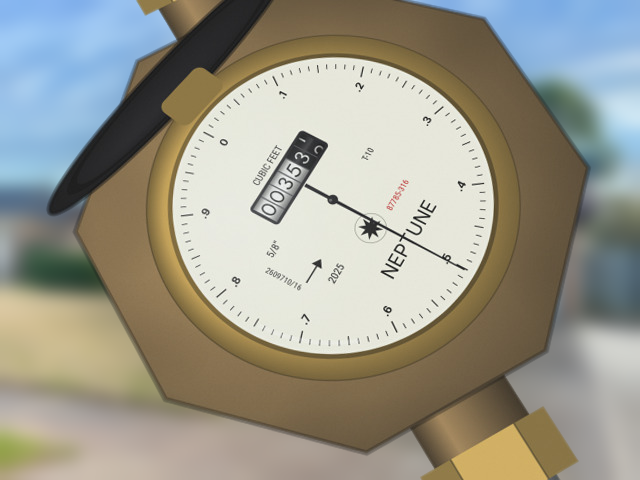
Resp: 3531.50,ft³
